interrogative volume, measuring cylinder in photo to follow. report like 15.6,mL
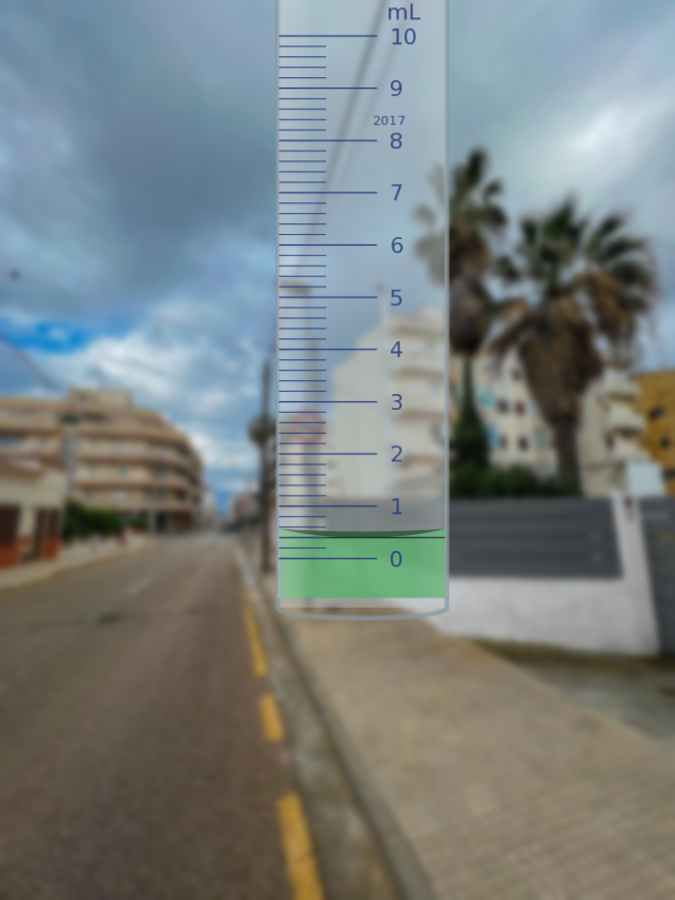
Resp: 0.4,mL
